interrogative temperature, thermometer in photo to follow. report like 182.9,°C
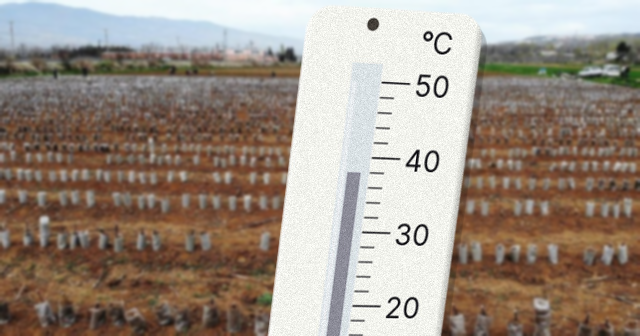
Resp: 38,°C
